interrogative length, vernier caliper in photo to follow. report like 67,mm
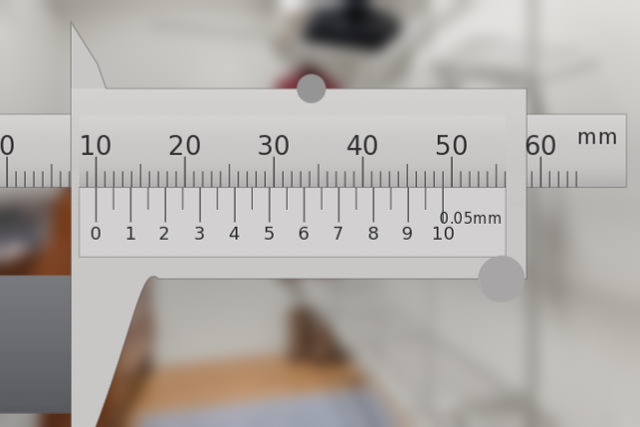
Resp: 10.0,mm
